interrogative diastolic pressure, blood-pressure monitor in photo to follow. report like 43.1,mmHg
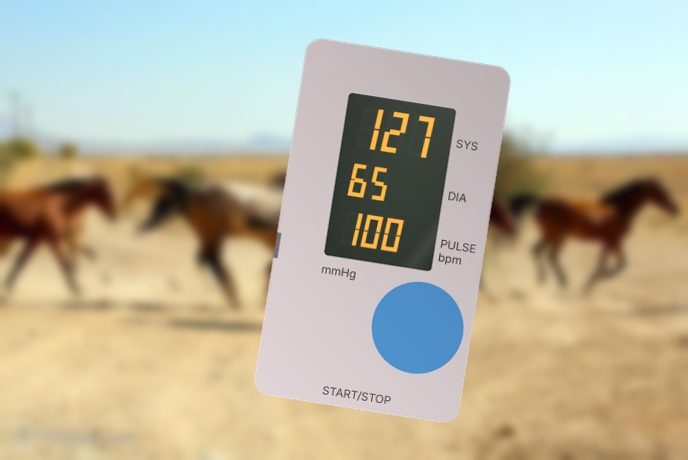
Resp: 65,mmHg
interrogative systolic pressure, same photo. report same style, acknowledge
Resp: 127,mmHg
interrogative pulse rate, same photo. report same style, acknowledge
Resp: 100,bpm
